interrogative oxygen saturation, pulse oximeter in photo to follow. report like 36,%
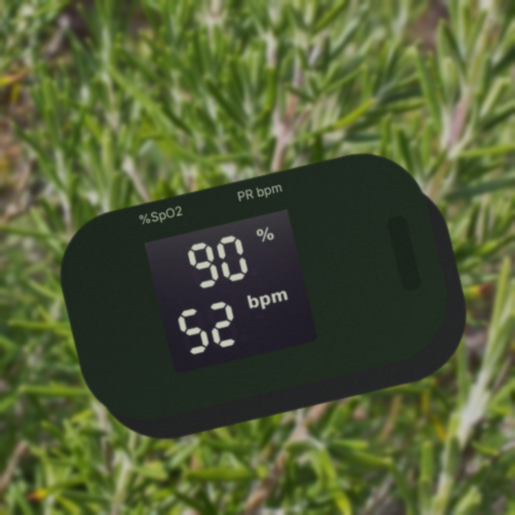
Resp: 90,%
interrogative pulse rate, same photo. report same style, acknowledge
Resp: 52,bpm
